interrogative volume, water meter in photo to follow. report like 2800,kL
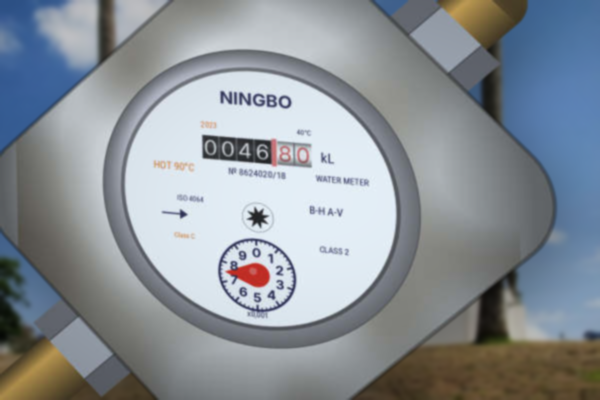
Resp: 46.807,kL
